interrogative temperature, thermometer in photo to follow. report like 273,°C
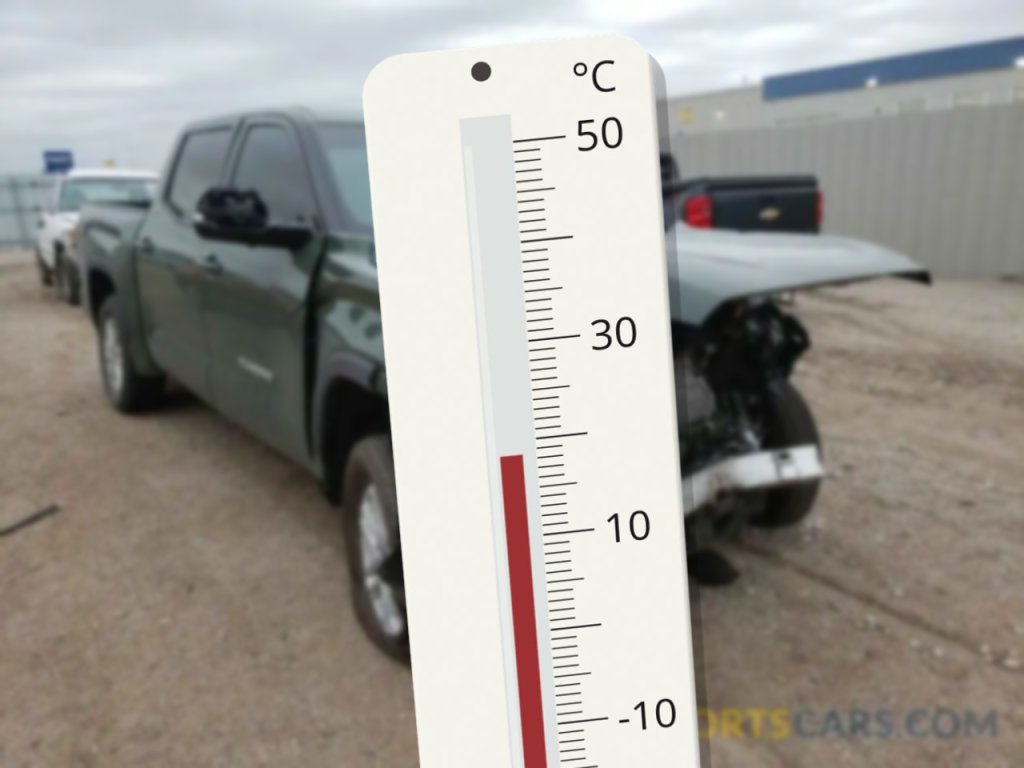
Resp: 18.5,°C
